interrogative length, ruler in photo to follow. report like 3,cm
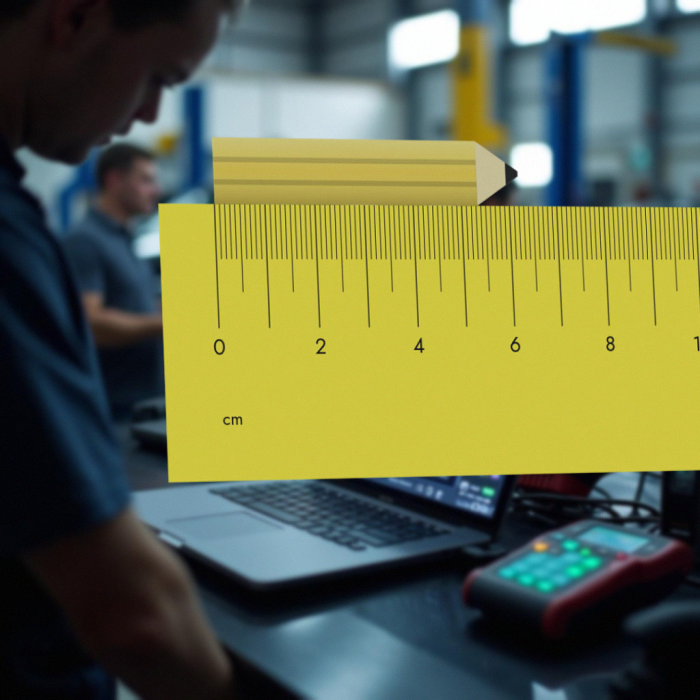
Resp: 6.2,cm
